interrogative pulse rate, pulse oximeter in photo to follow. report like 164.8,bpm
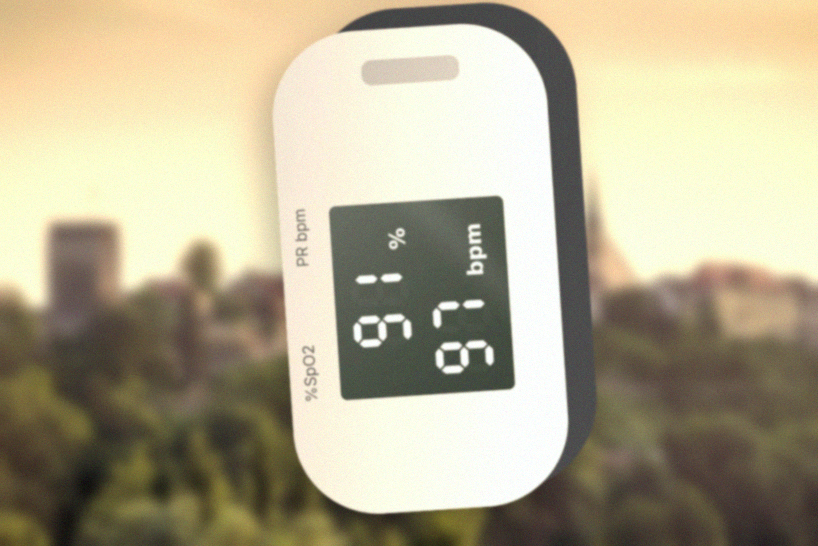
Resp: 97,bpm
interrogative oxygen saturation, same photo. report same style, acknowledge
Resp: 91,%
